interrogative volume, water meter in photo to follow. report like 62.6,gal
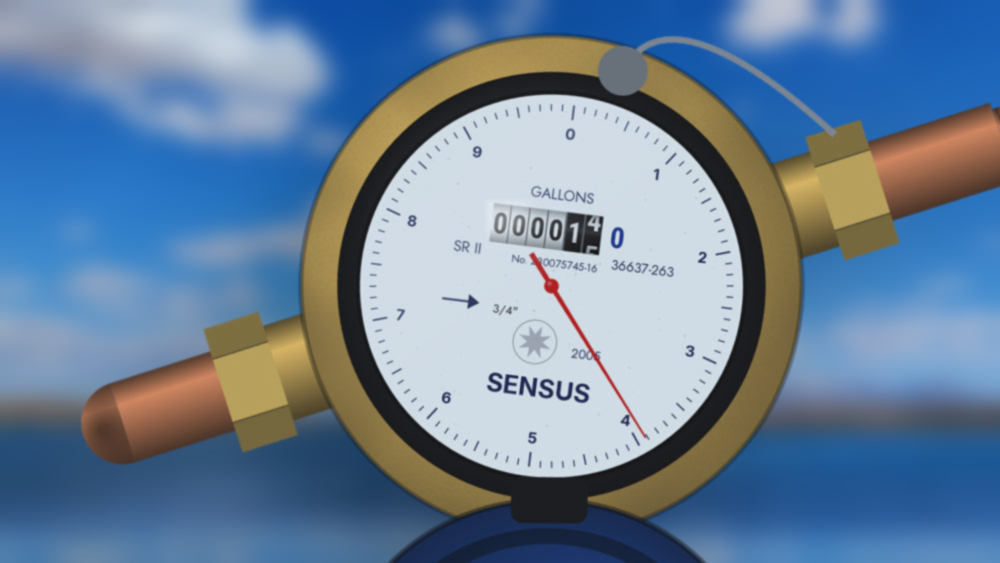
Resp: 143.9,gal
